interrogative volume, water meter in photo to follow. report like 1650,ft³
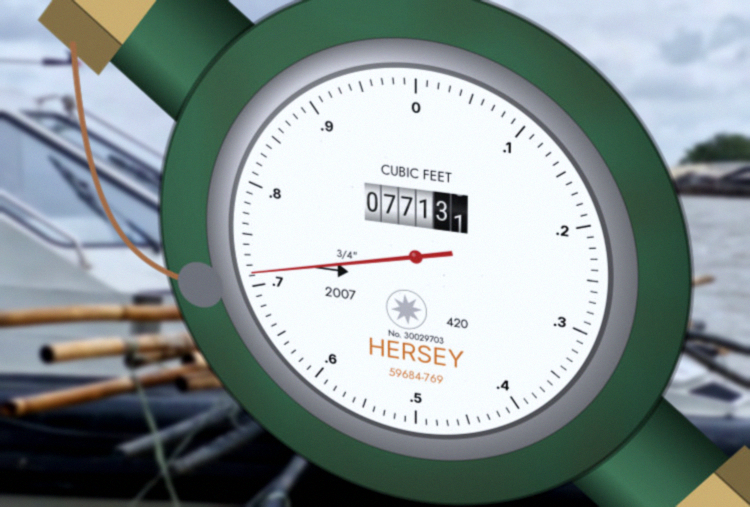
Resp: 77130.71,ft³
